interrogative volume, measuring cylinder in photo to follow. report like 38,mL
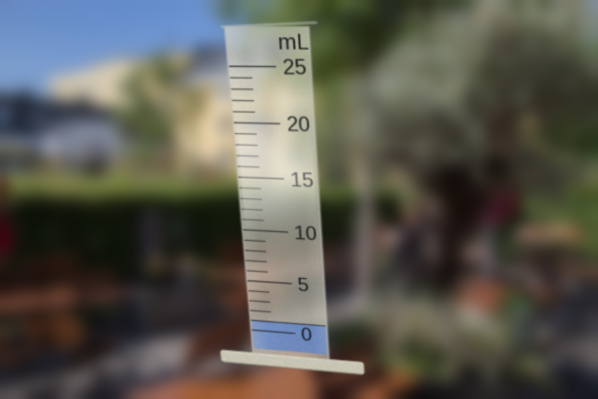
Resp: 1,mL
